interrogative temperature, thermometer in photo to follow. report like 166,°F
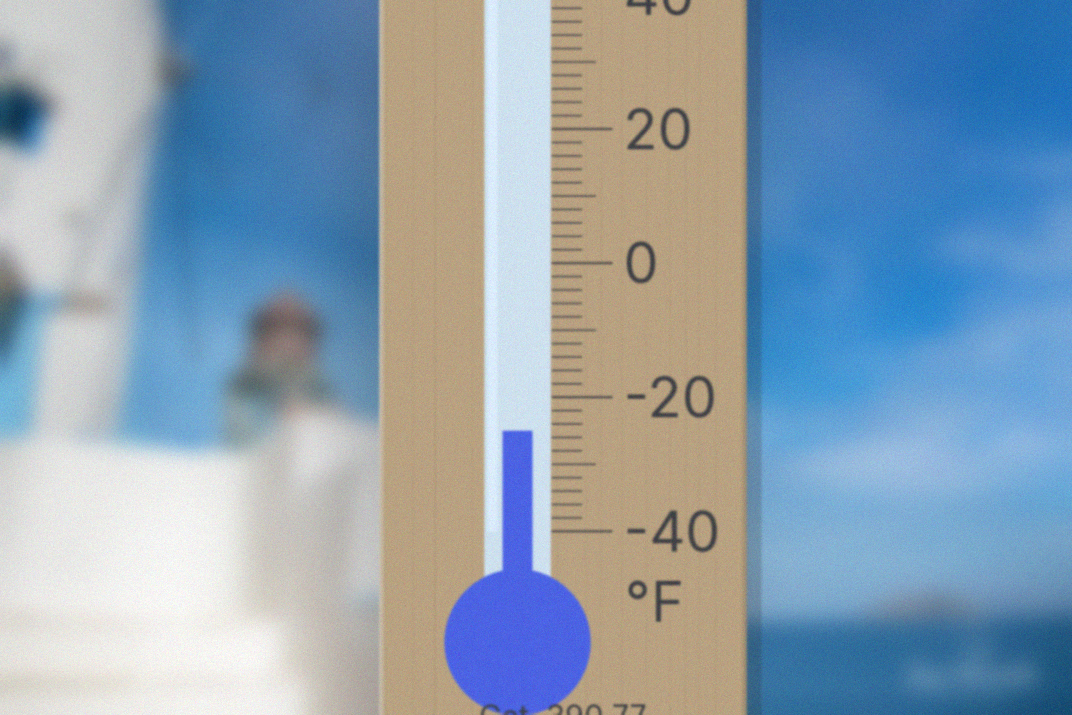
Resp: -25,°F
